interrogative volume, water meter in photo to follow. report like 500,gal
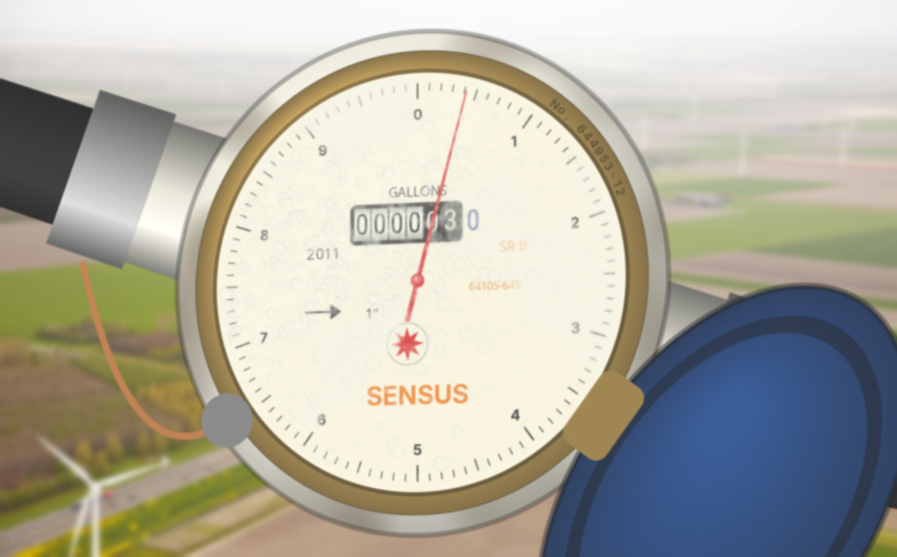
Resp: 30.4,gal
